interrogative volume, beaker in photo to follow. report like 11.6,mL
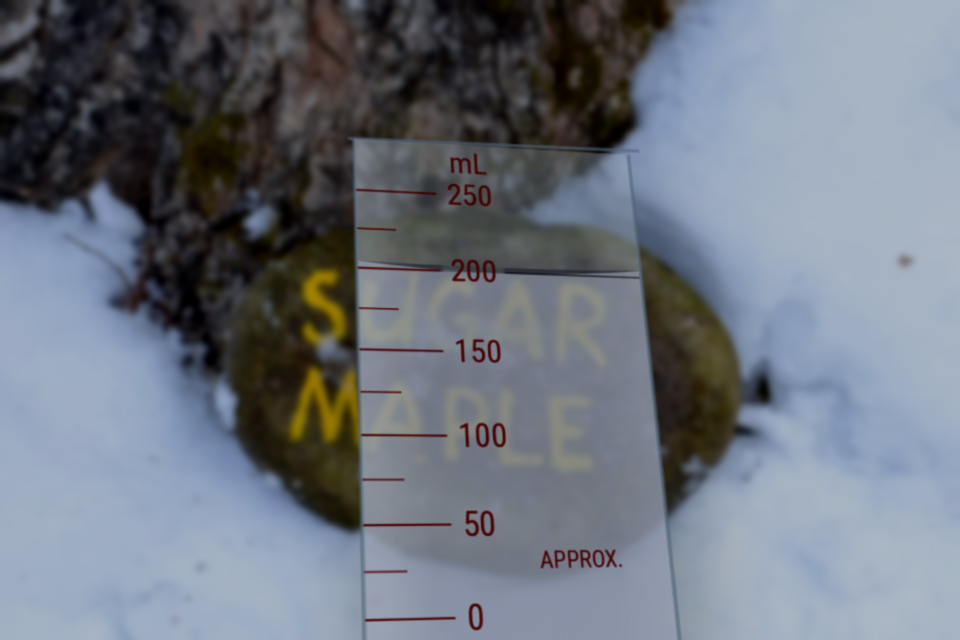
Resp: 200,mL
